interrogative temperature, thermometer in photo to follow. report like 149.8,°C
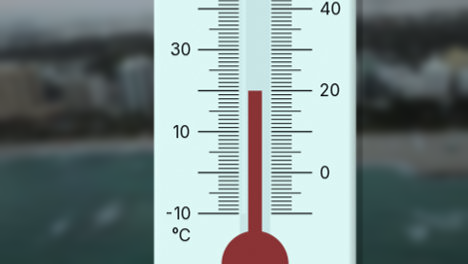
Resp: 20,°C
